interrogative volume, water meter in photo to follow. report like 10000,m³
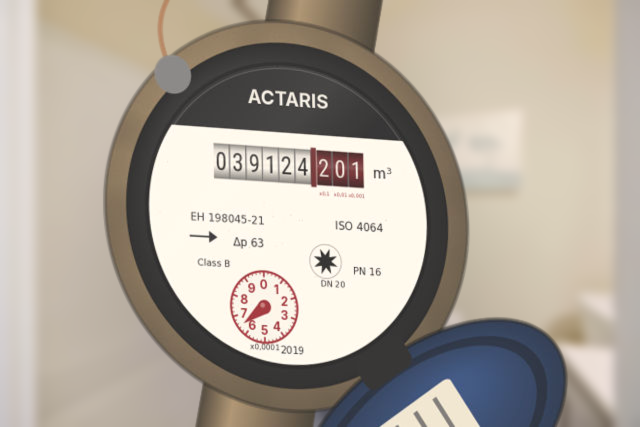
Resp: 39124.2016,m³
